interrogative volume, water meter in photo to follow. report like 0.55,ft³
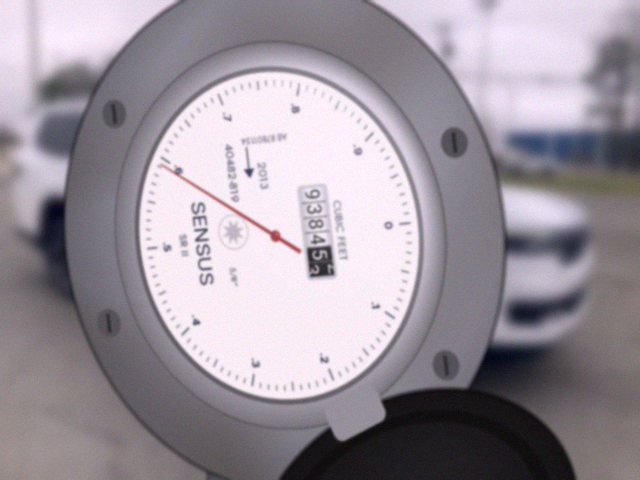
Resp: 938452.59,ft³
